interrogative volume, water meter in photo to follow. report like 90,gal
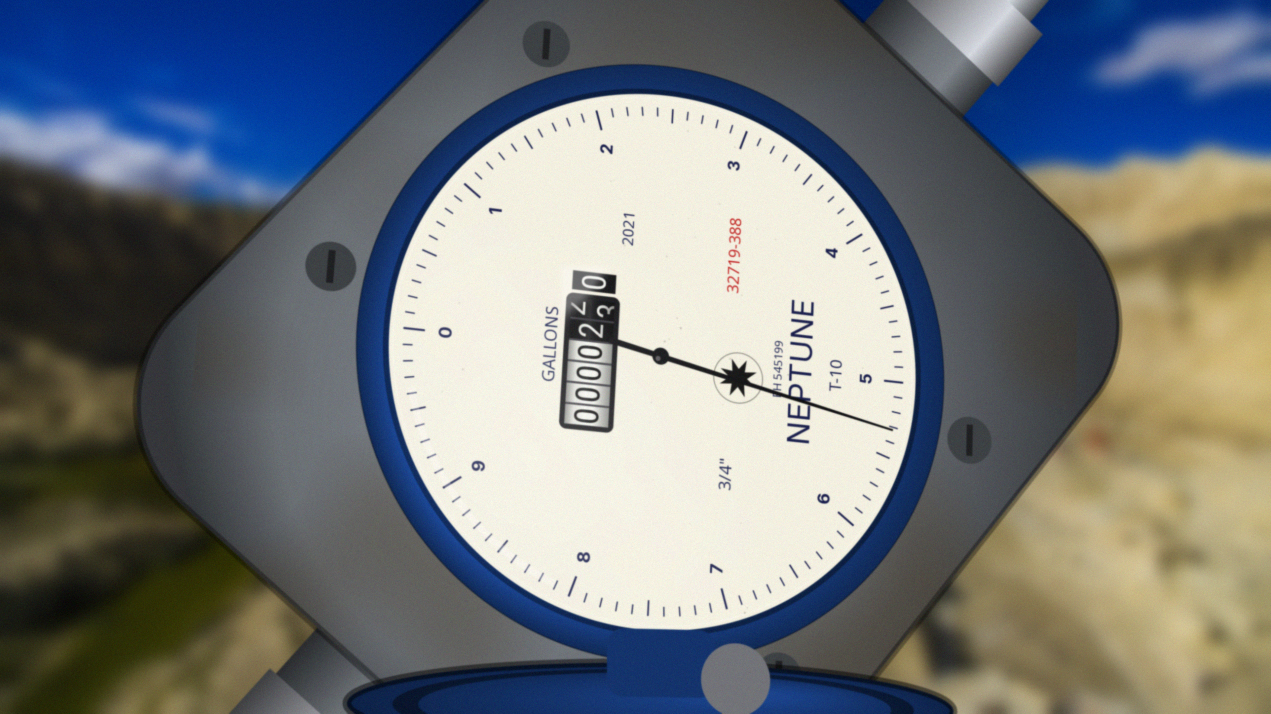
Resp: 225.3,gal
